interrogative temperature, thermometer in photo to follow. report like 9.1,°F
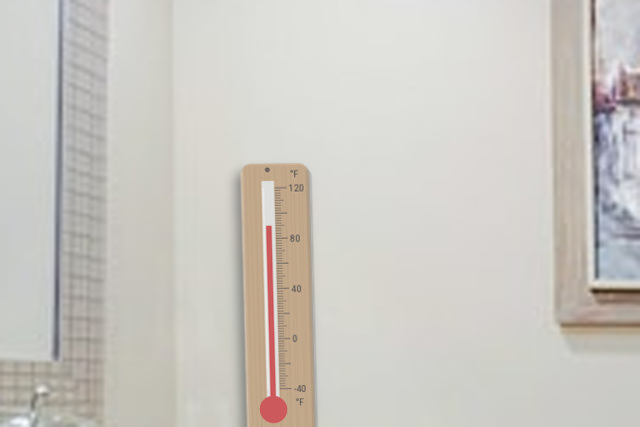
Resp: 90,°F
